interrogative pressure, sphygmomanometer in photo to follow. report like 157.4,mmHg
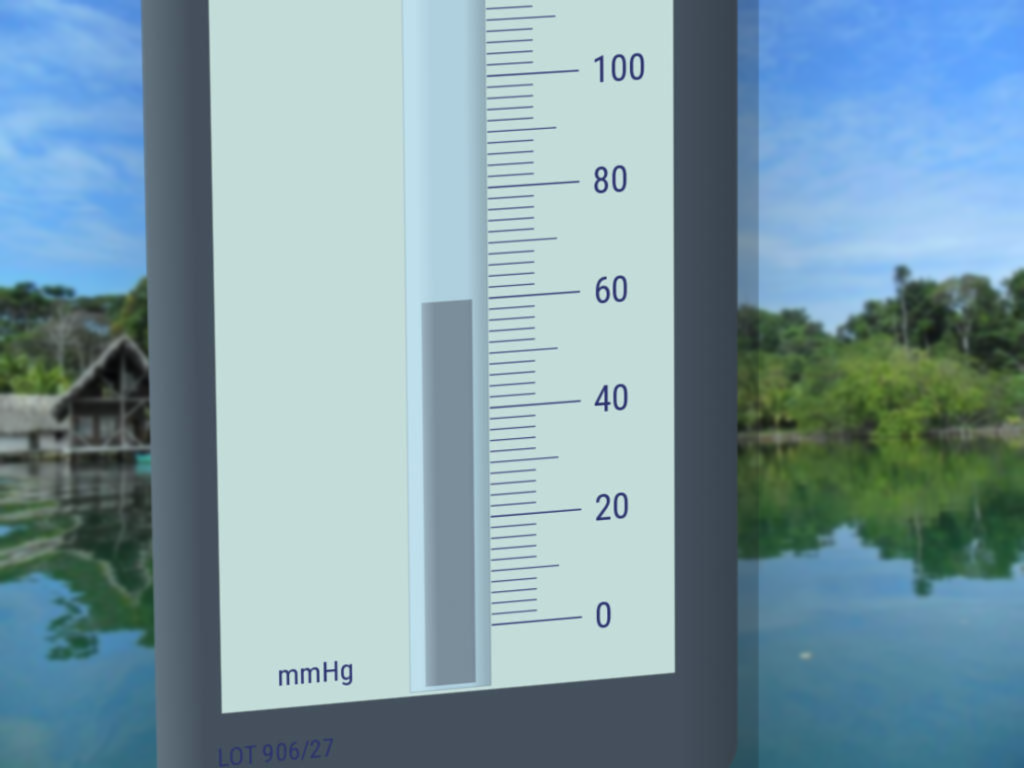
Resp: 60,mmHg
